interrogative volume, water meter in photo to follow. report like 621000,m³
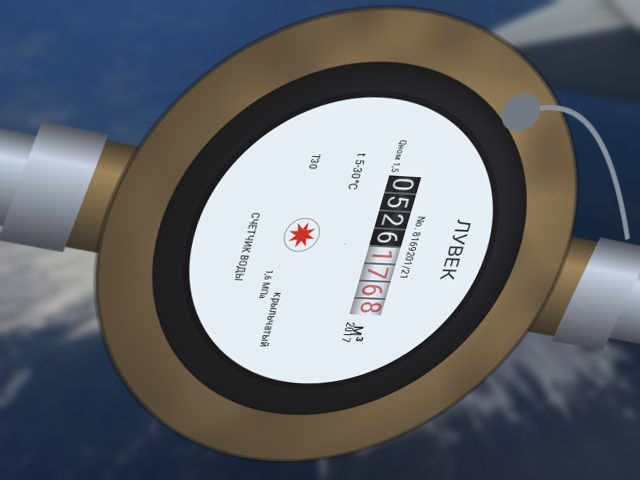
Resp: 526.1768,m³
